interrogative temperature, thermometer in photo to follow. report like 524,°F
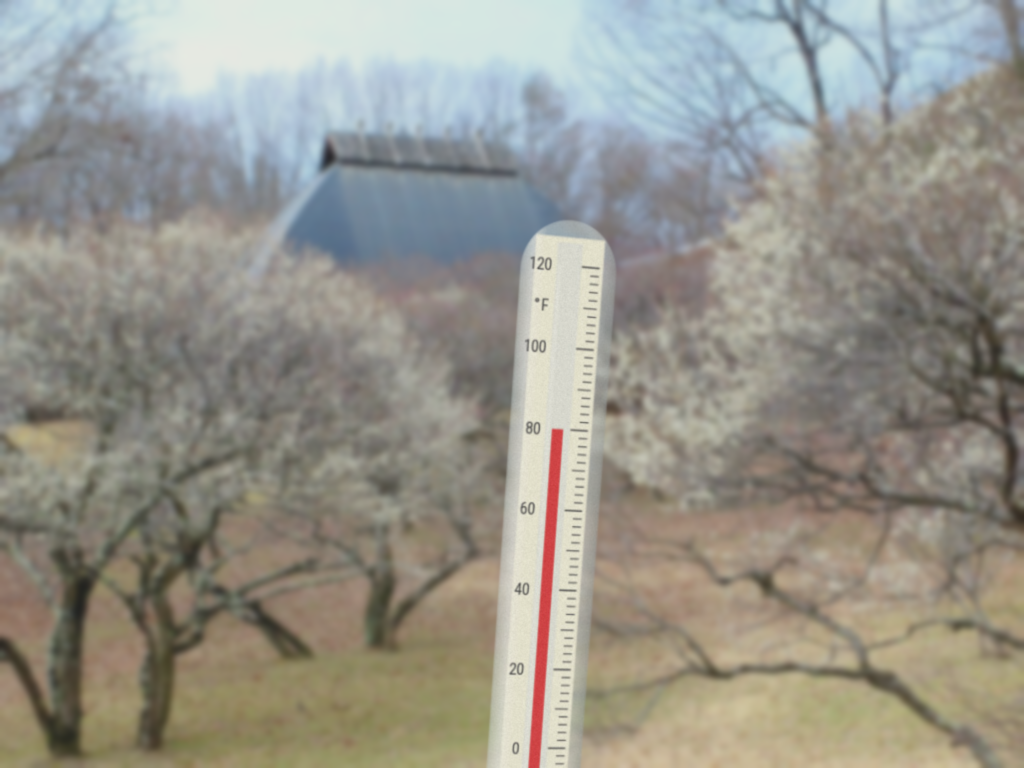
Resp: 80,°F
